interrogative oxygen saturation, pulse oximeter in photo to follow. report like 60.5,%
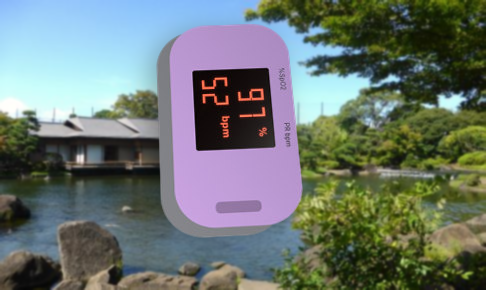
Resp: 97,%
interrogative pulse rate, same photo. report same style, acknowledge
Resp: 52,bpm
